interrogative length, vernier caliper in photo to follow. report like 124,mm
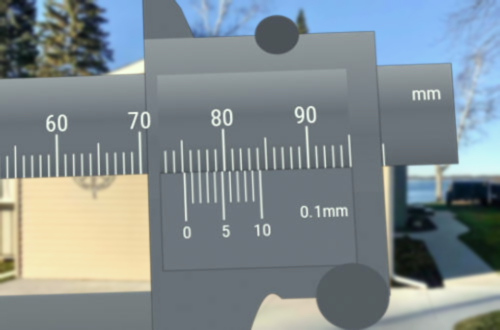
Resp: 75.2,mm
